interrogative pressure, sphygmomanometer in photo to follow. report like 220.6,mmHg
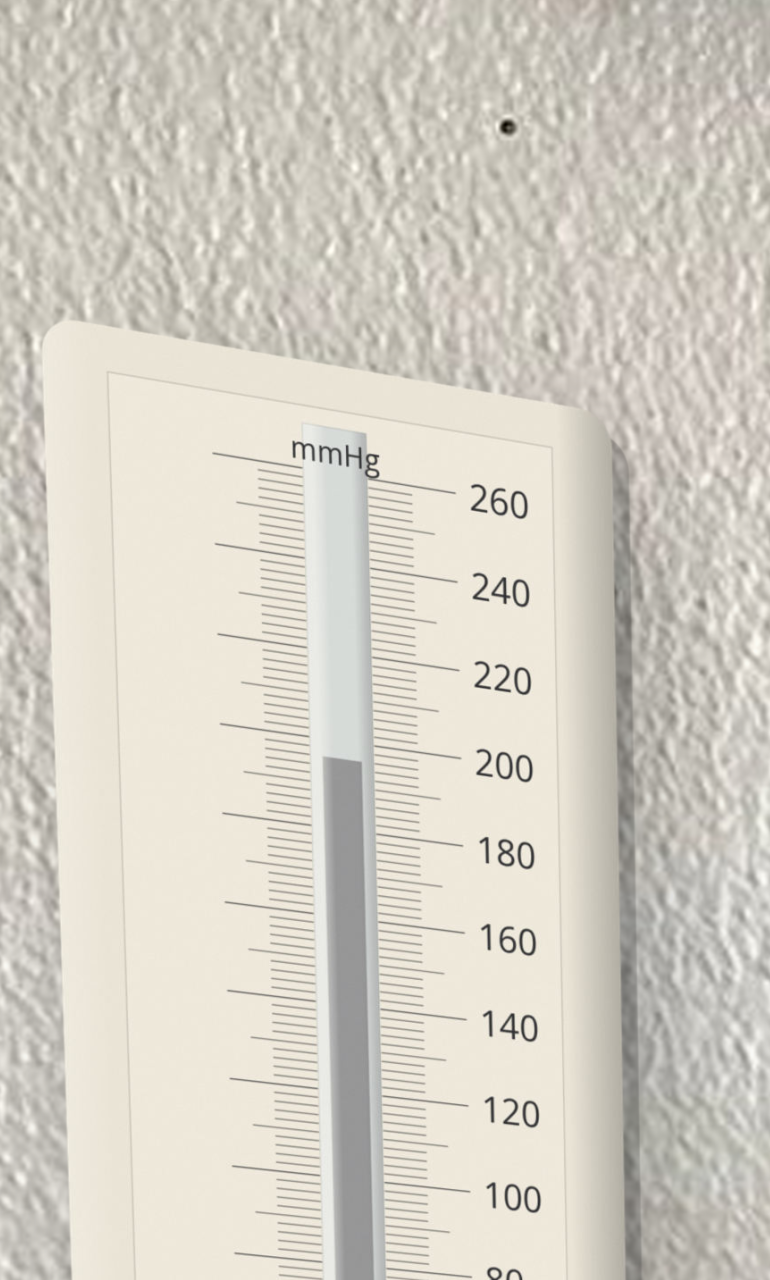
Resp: 196,mmHg
